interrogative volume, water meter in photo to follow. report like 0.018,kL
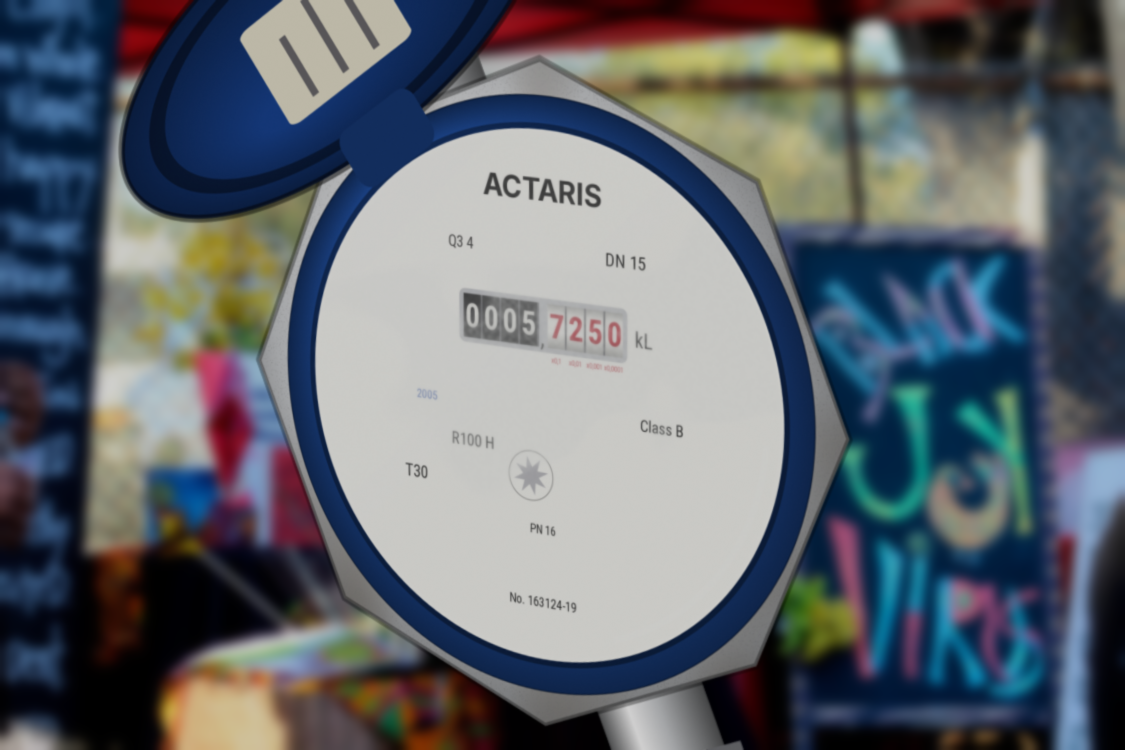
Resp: 5.7250,kL
